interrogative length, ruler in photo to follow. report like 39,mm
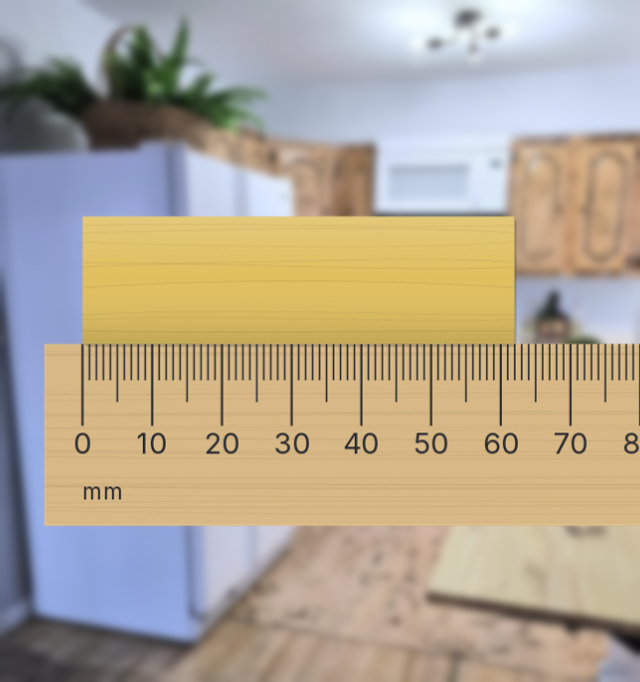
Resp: 62,mm
